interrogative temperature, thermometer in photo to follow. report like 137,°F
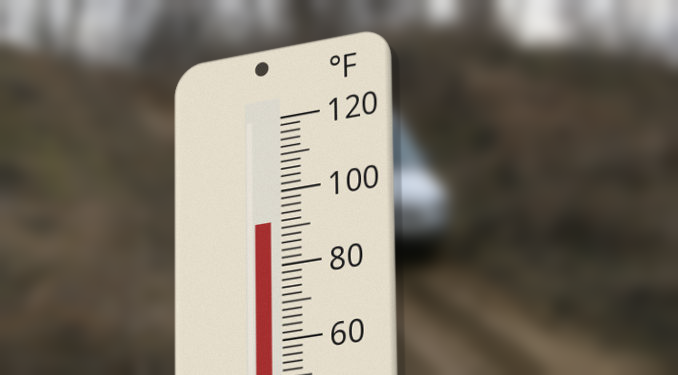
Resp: 92,°F
